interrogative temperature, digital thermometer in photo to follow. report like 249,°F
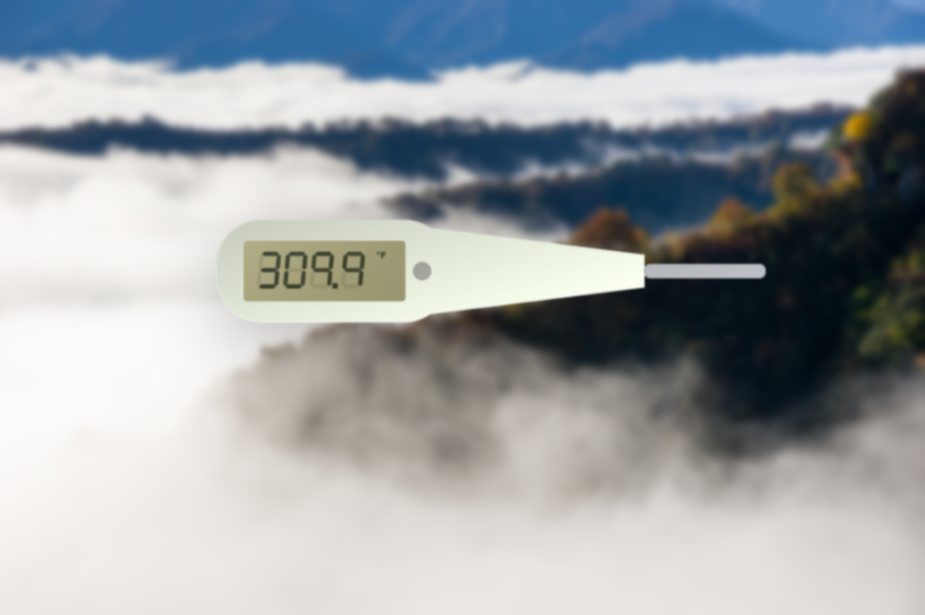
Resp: 309.9,°F
